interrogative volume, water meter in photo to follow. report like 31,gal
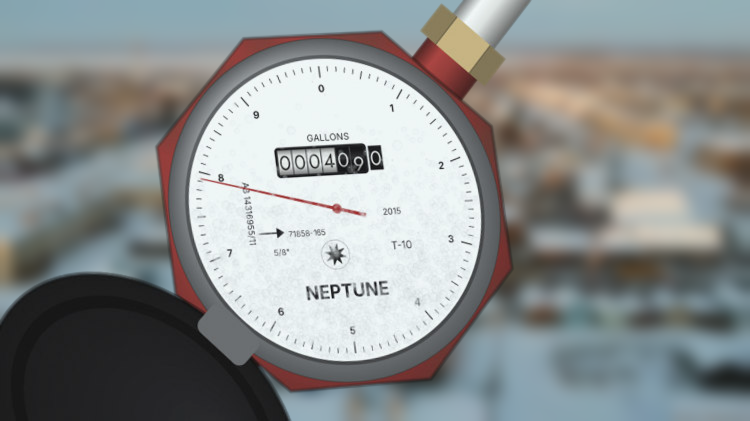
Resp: 4087.9,gal
